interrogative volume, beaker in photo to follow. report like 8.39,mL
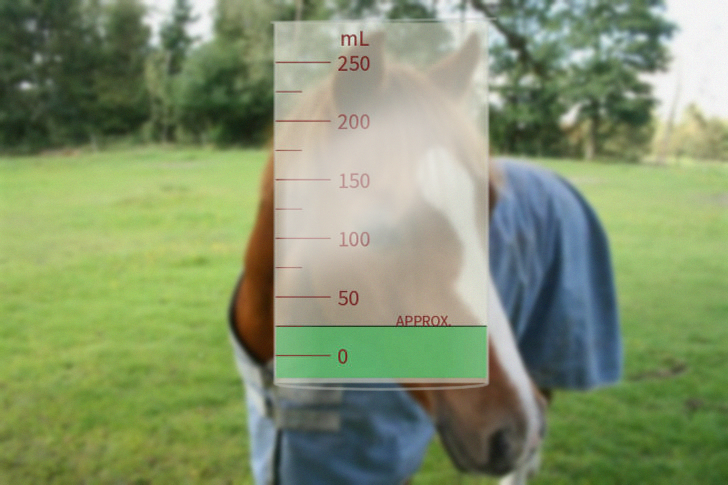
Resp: 25,mL
